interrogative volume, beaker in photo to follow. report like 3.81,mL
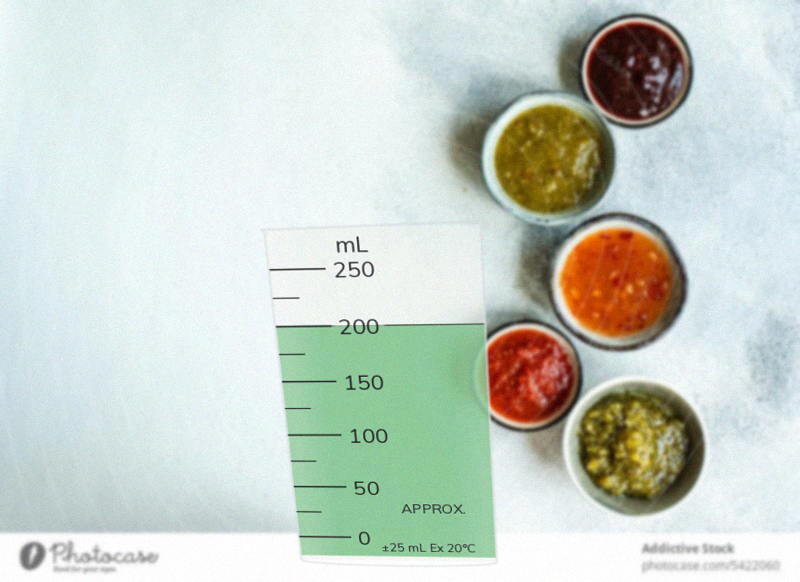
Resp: 200,mL
